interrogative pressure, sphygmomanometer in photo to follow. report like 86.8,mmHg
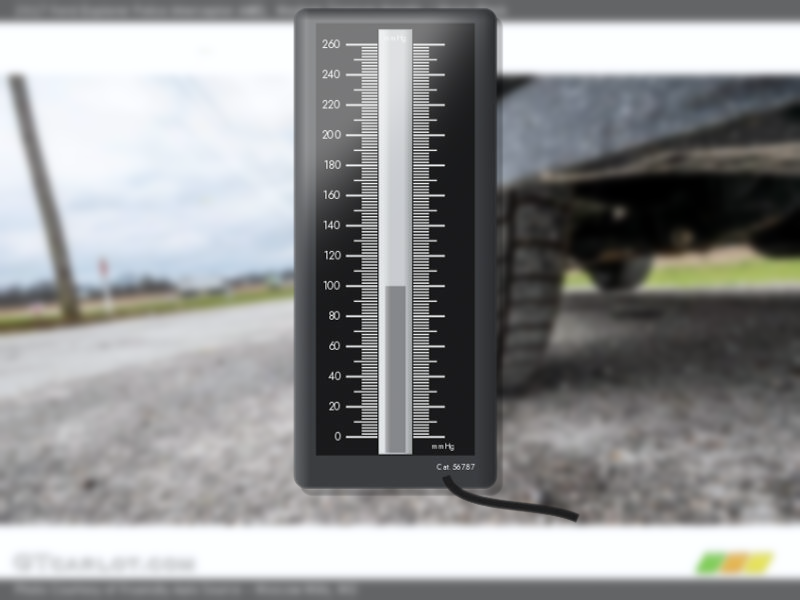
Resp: 100,mmHg
